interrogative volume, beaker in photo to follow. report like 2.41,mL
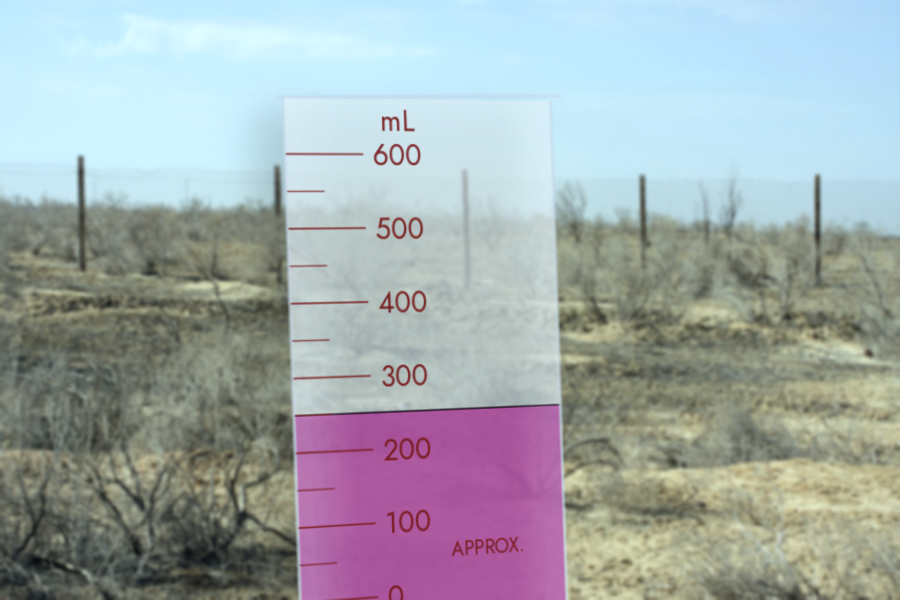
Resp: 250,mL
